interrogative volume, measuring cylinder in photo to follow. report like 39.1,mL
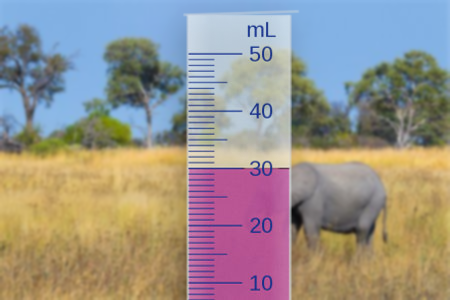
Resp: 30,mL
